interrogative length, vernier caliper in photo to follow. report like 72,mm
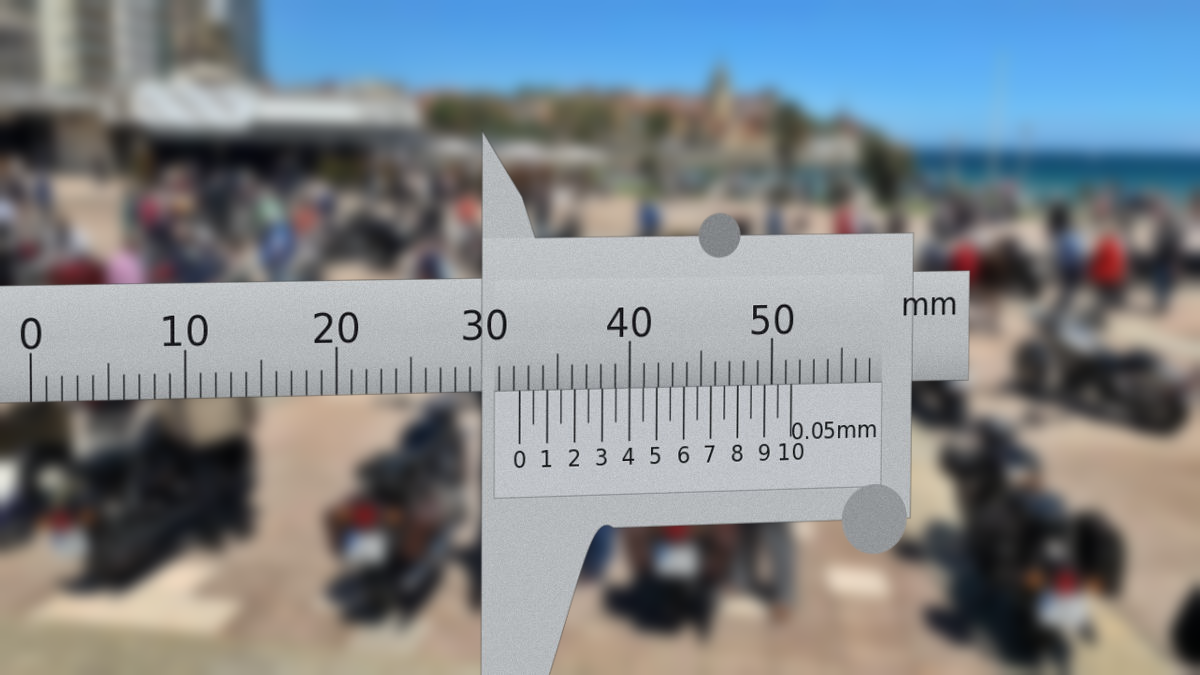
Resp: 32.4,mm
